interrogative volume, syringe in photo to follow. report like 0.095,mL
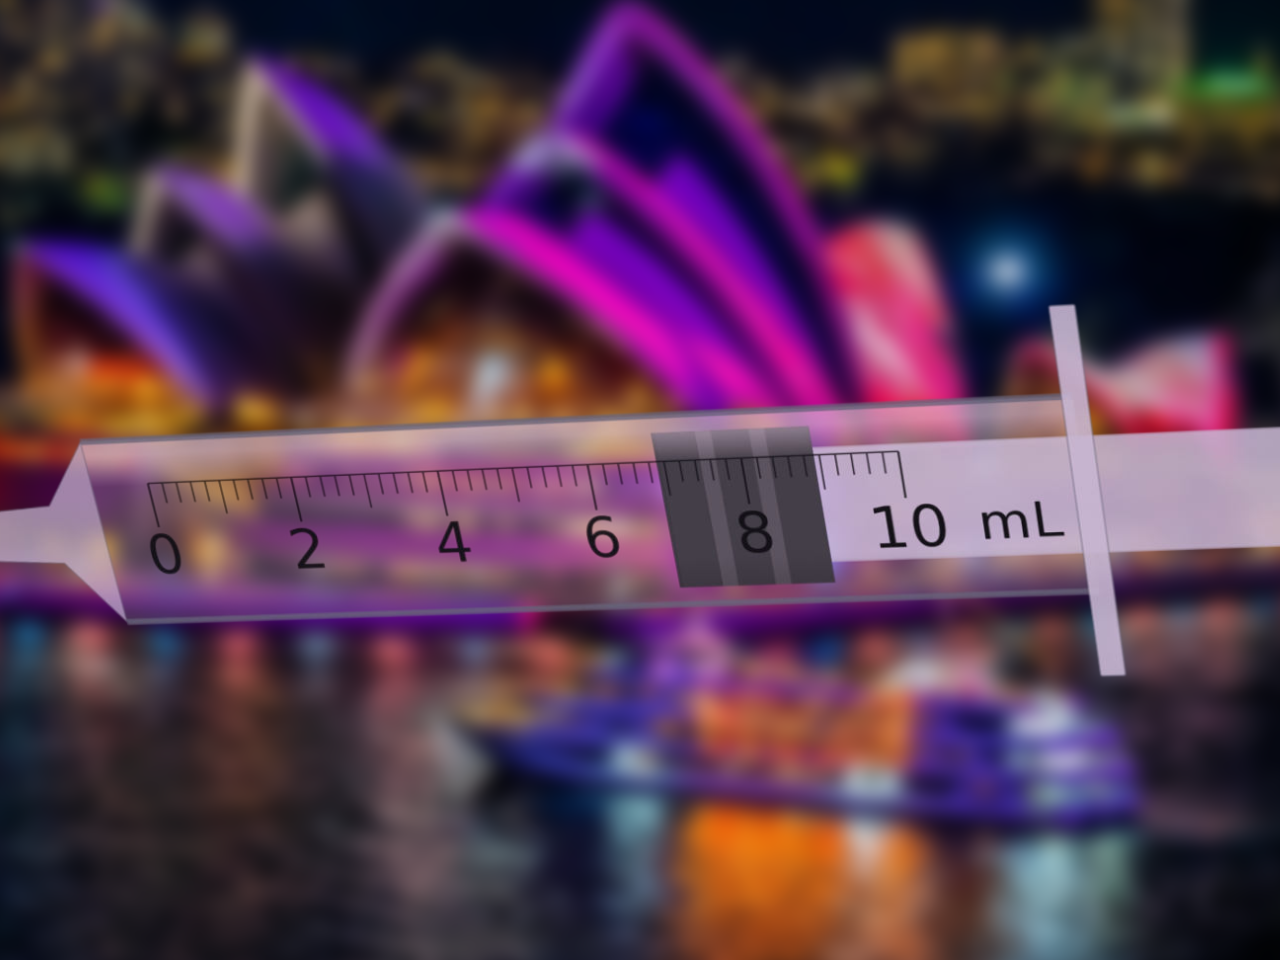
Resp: 6.9,mL
